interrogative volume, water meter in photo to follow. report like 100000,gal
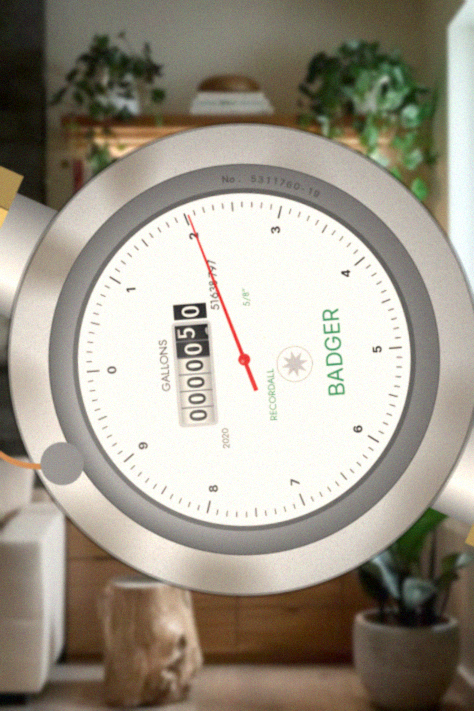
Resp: 52.0,gal
